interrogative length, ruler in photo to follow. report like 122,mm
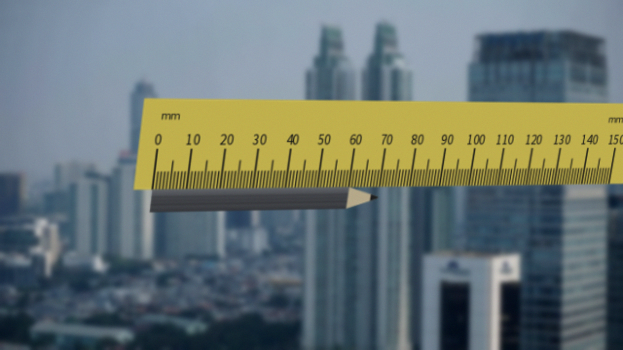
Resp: 70,mm
